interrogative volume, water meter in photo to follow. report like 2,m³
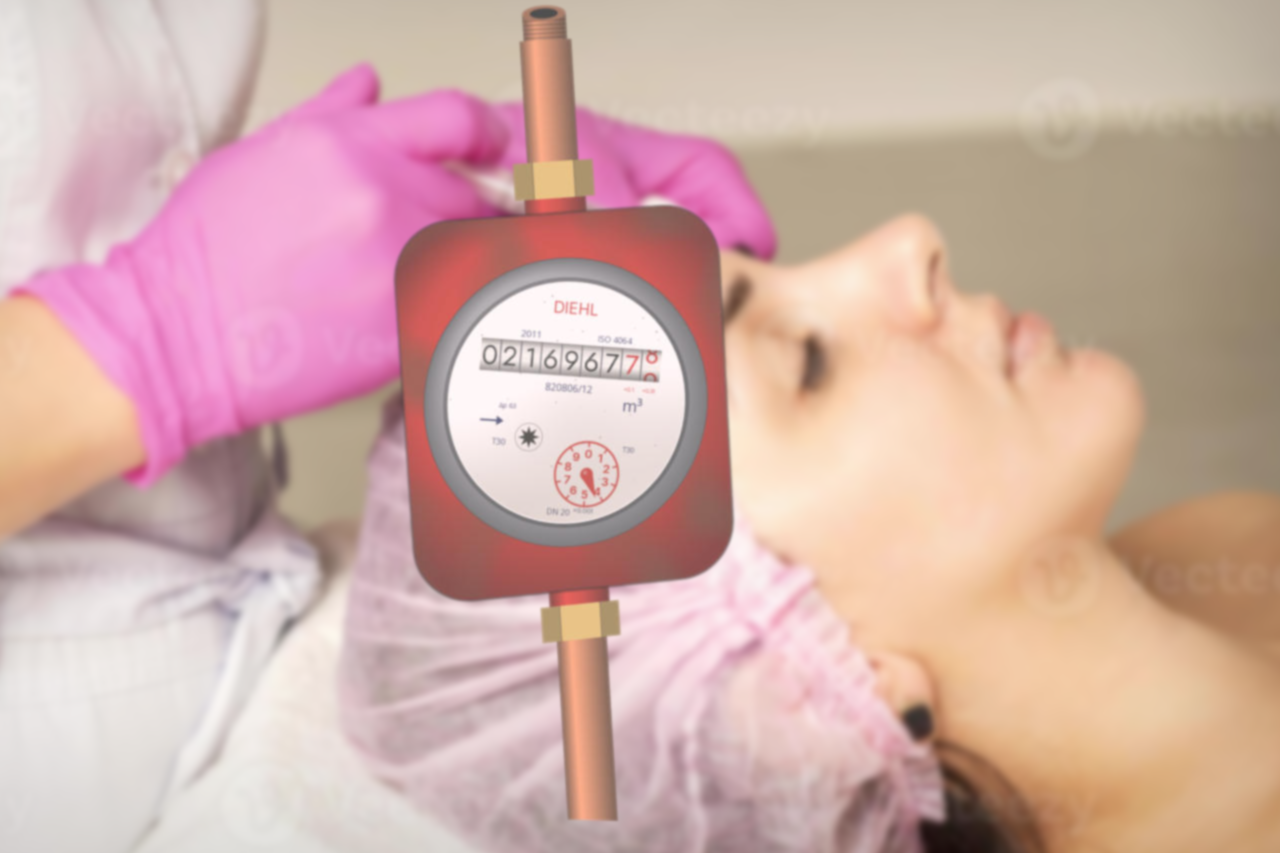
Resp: 216967.784,m³
